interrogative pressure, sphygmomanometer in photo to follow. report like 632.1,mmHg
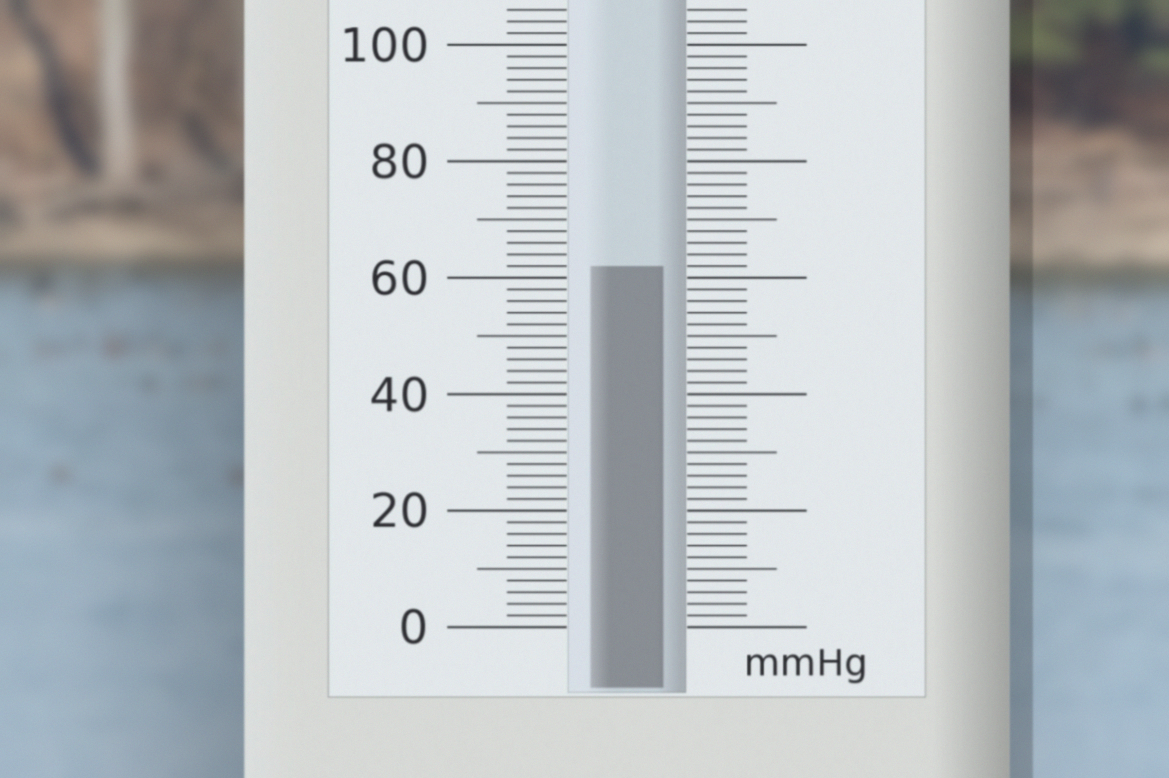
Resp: 62,mmHg
